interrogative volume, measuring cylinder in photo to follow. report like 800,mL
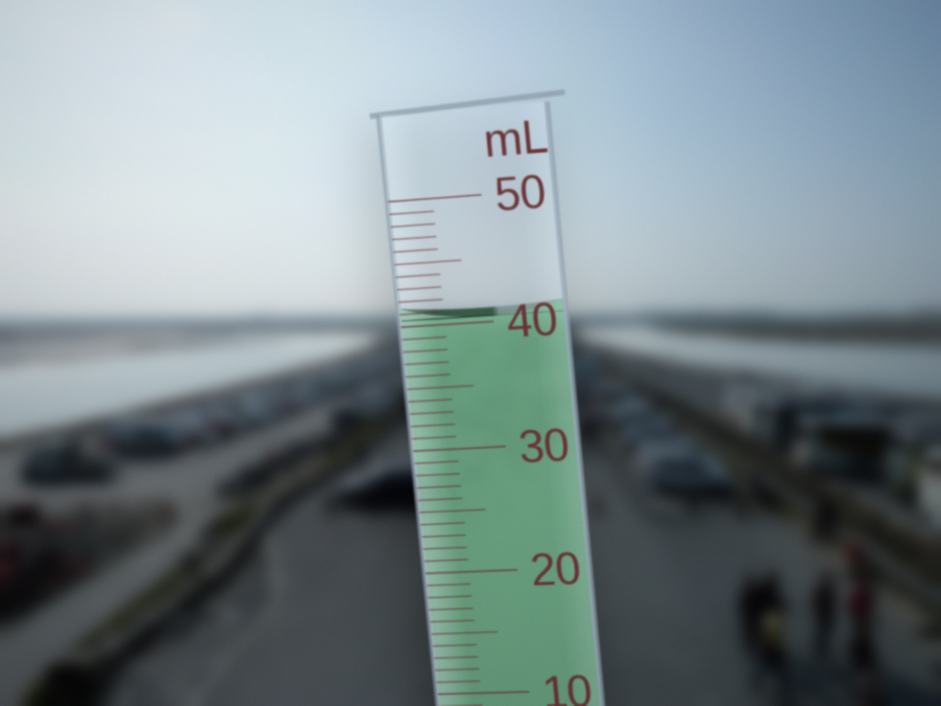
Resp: 40.5,mL
